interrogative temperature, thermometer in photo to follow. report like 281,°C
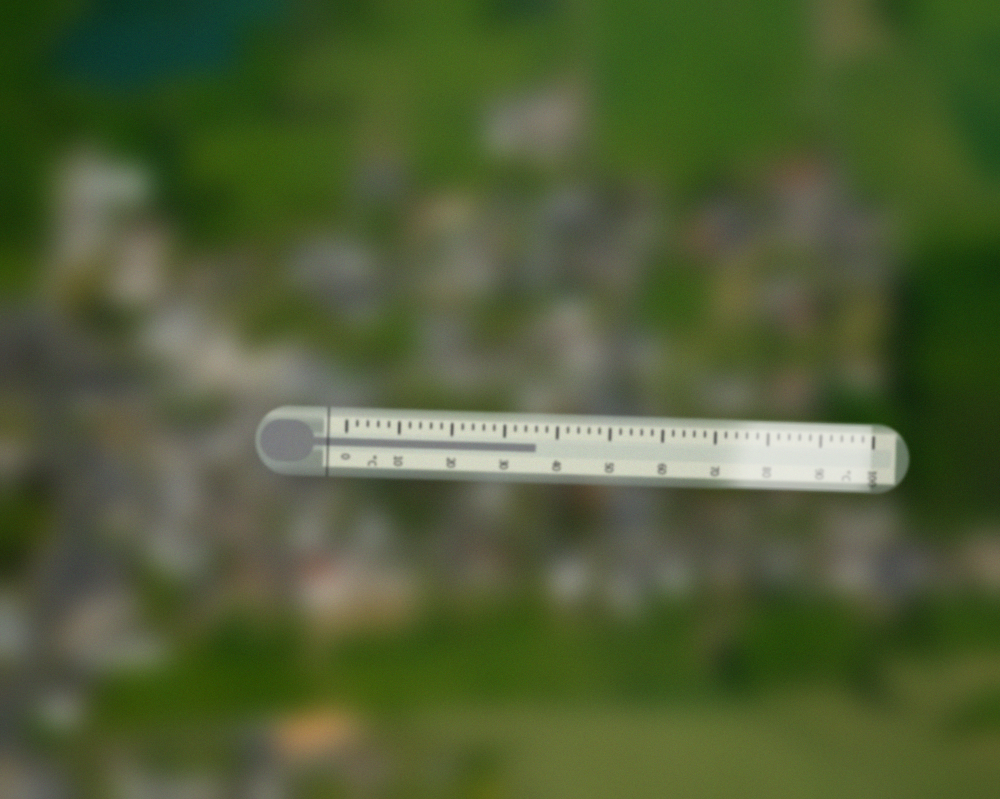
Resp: 36,°C
